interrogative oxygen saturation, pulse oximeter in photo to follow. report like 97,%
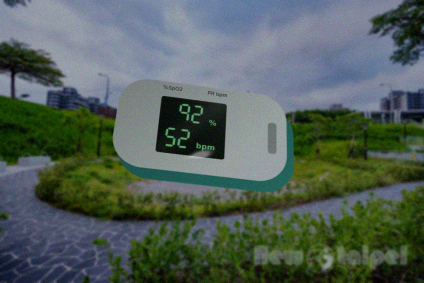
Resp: 92,%
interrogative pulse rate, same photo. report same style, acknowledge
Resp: 52,bpm
